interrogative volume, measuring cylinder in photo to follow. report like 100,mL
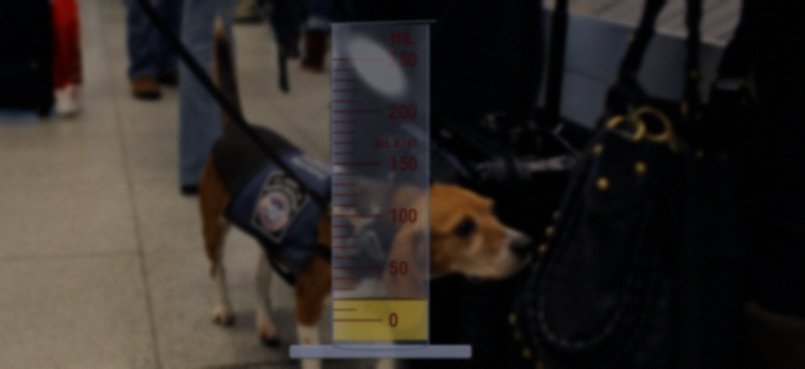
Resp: 20,mL
